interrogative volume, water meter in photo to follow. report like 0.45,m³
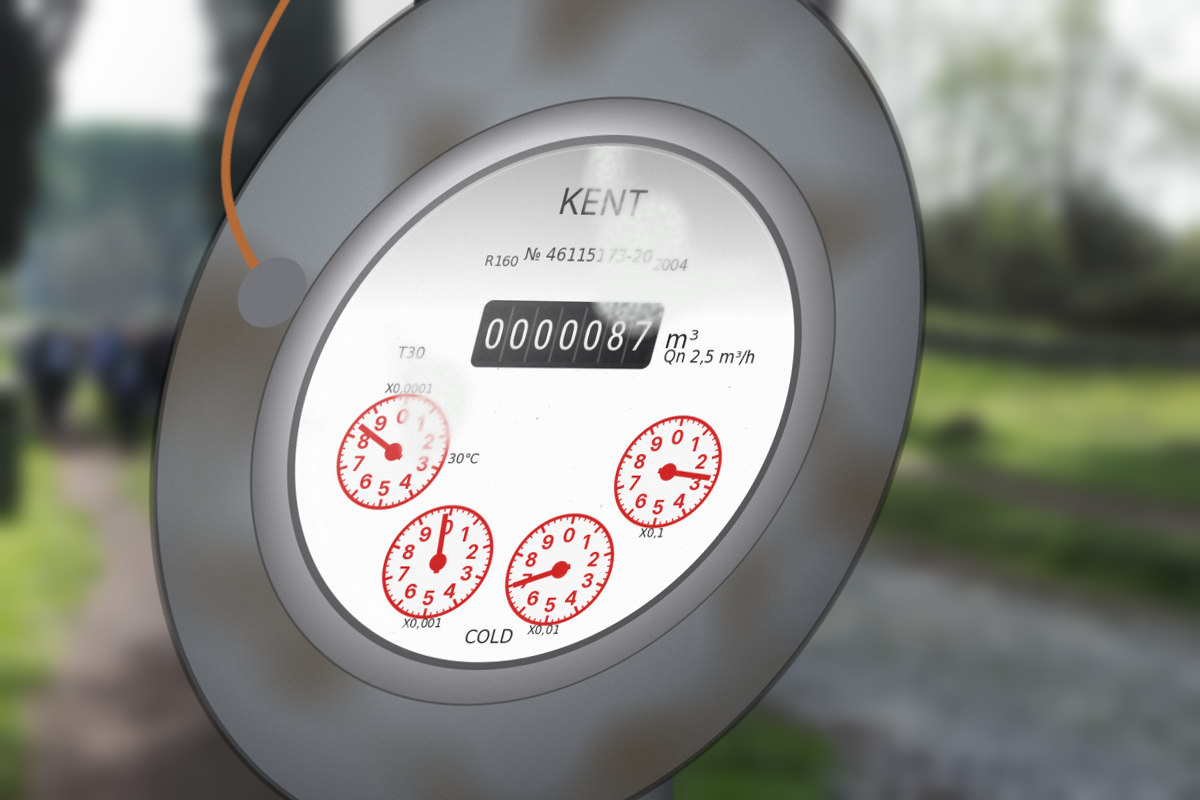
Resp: 87.2698,m³
